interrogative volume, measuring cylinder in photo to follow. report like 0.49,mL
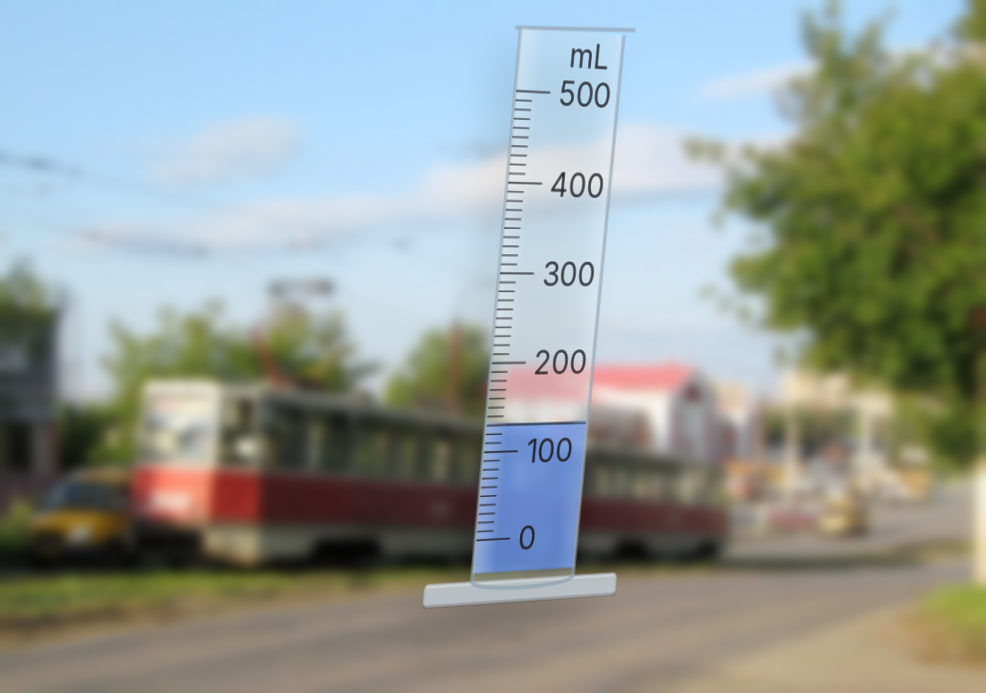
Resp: 130,mL
